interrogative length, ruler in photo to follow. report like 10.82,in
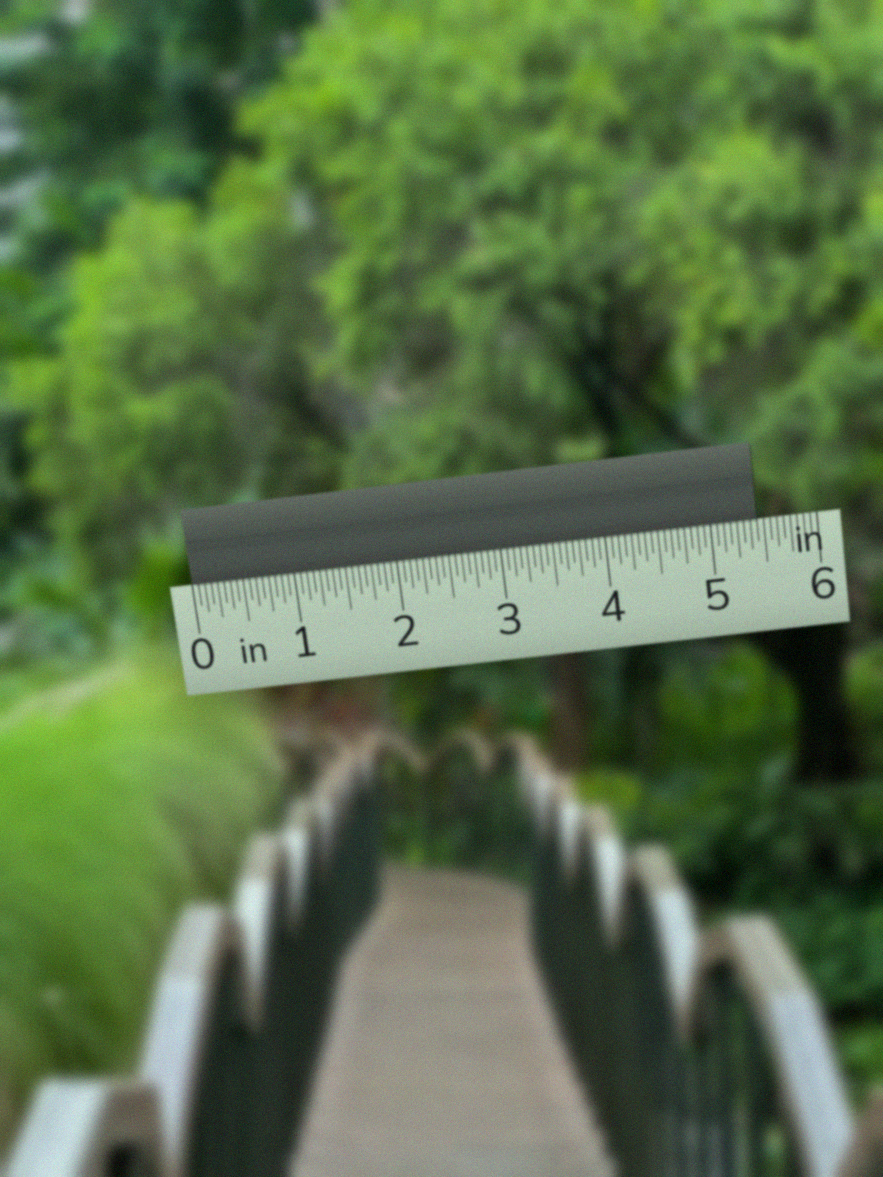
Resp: 5.4375,in
